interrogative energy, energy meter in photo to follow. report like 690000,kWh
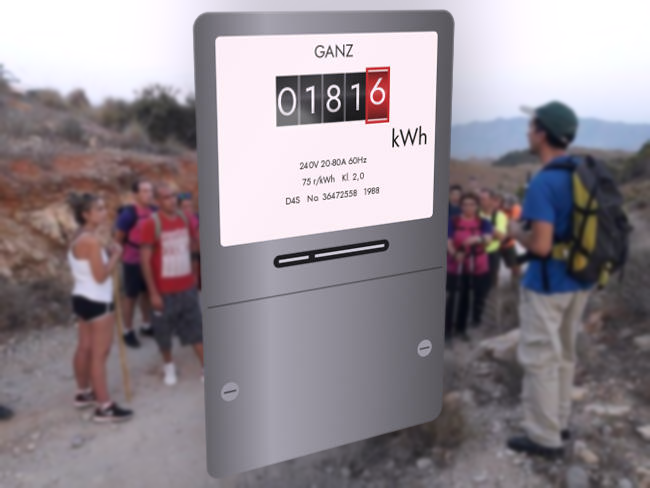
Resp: 181.6,kWh
